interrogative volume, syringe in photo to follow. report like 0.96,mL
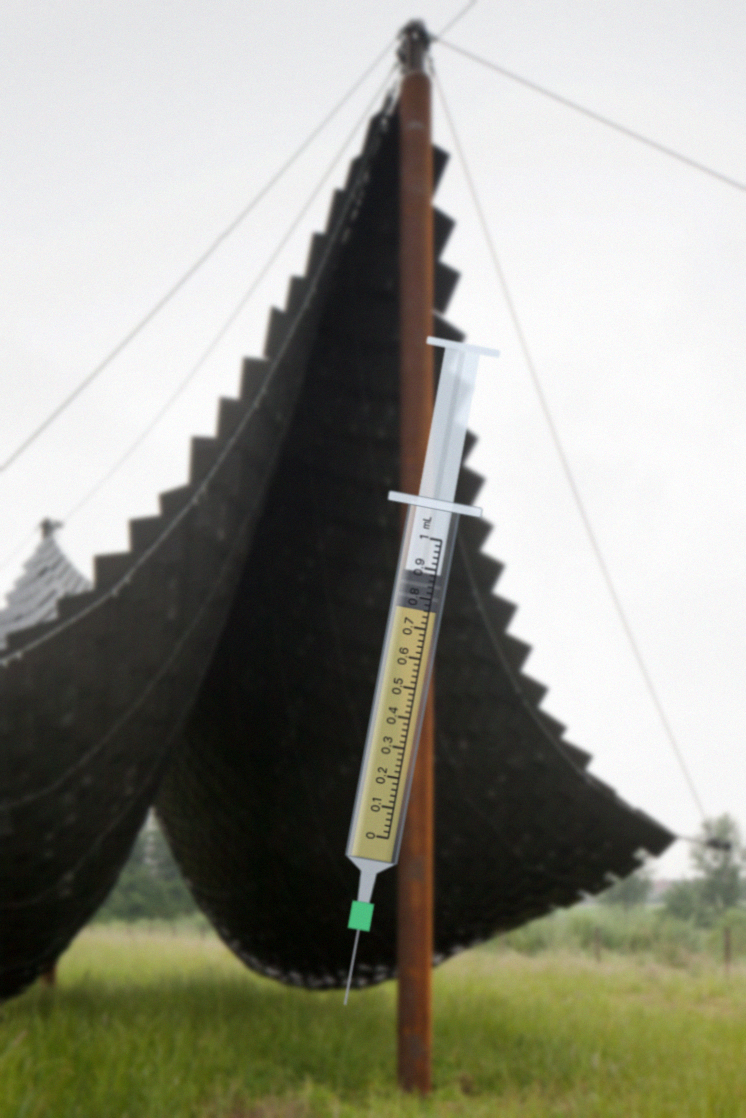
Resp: 0.76,mL
